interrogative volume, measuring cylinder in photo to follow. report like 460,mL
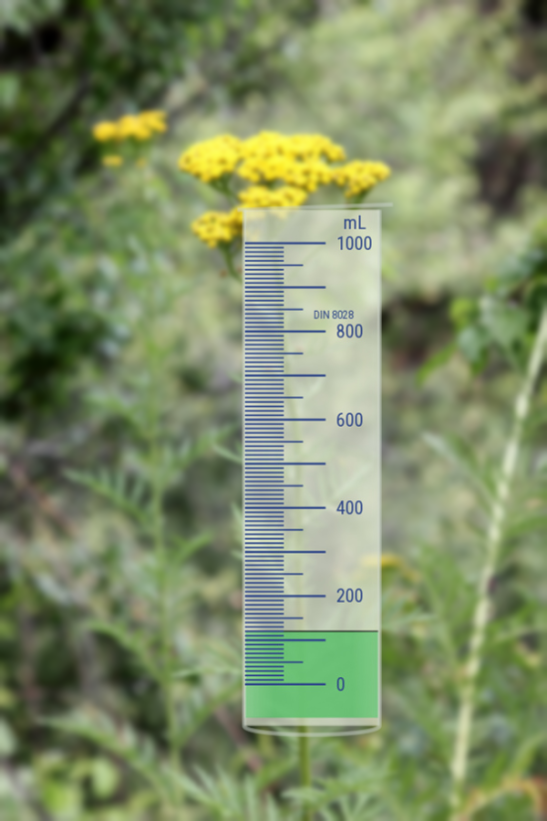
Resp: 120,mL
